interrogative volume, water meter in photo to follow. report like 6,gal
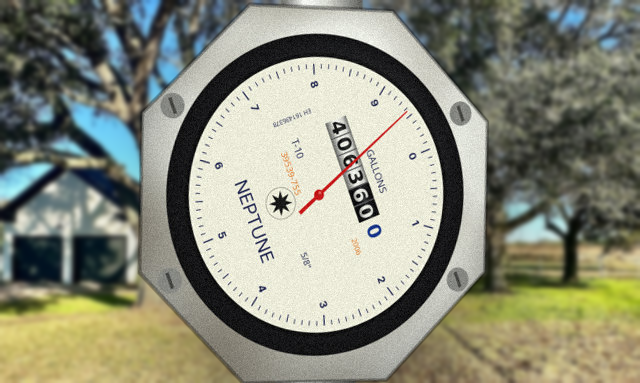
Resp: 4063599.4,gal
